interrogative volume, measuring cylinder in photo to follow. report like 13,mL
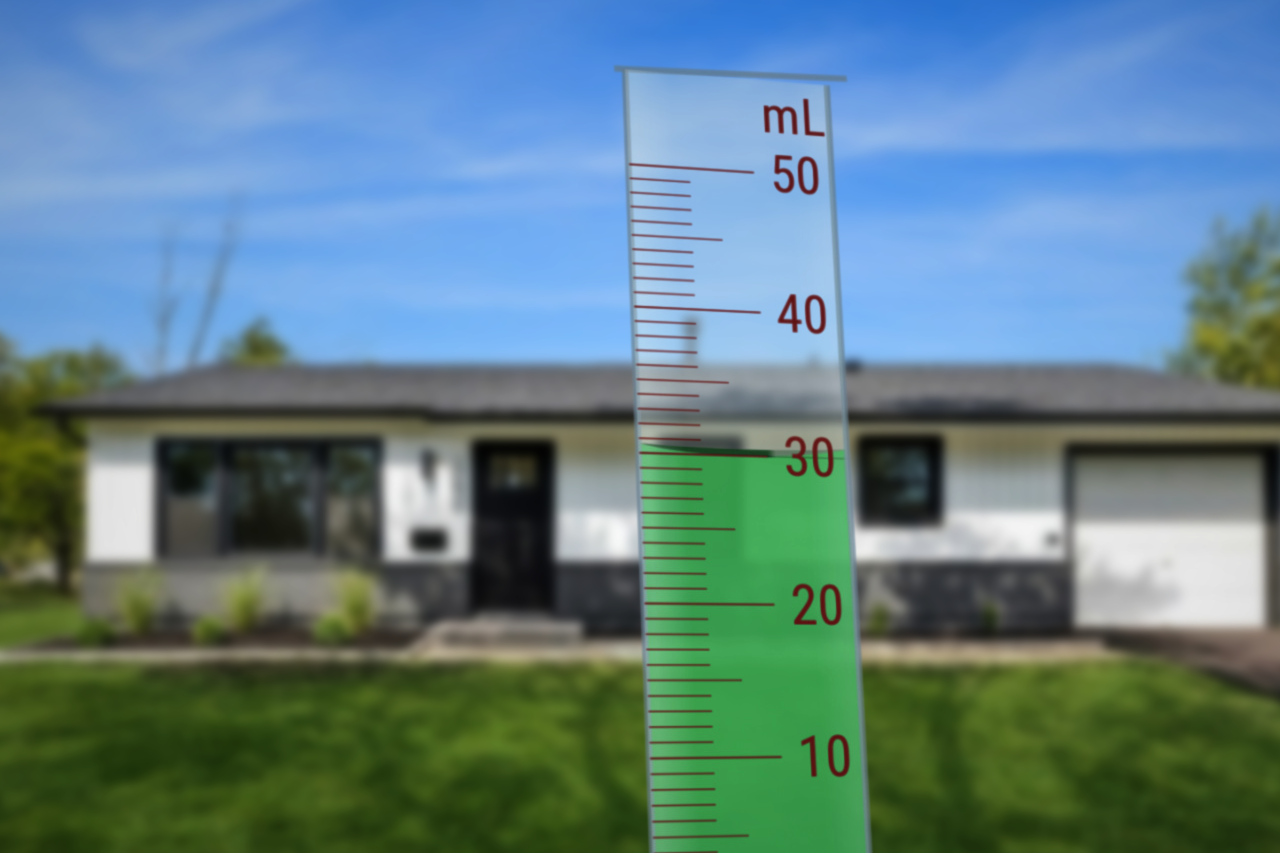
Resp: 30,mL
